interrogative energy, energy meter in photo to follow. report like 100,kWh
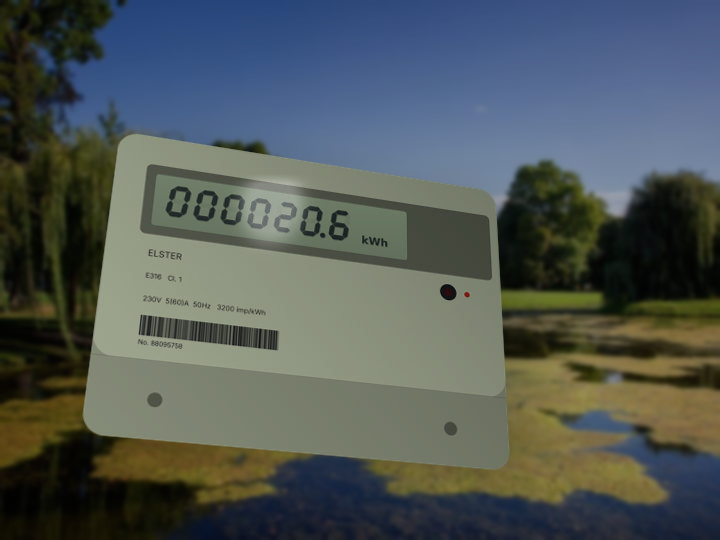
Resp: 20.6,kWh
